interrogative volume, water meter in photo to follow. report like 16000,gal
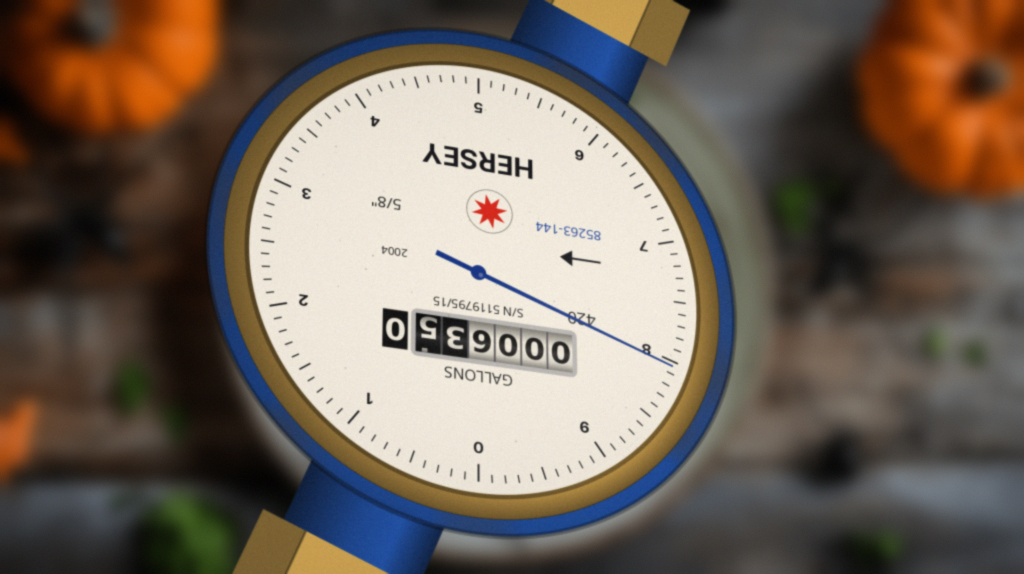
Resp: 6348.0,gal
